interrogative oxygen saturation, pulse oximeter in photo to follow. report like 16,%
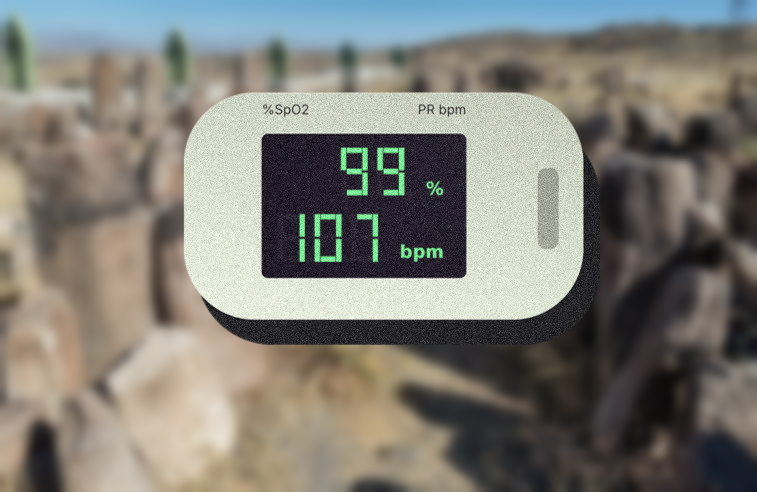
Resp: 99,%
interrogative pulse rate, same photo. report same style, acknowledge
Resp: 107,bpm
